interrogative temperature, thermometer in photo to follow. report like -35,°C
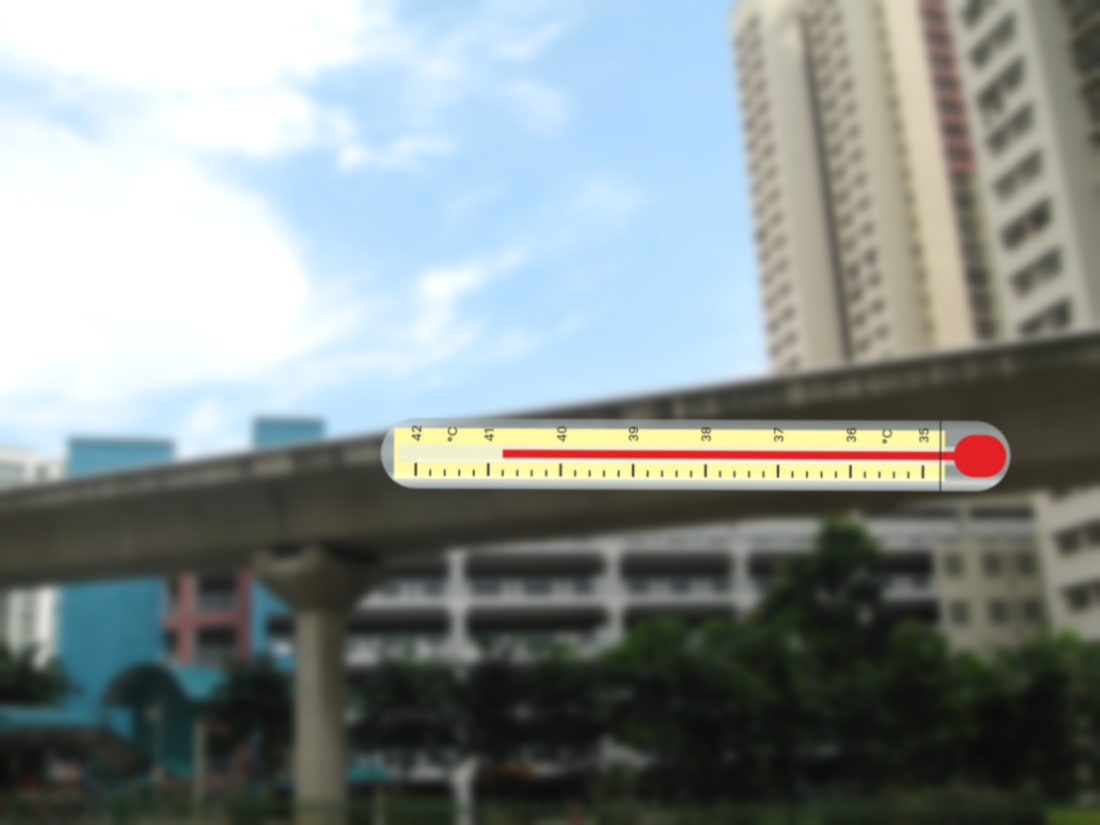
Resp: 40.8,°C
